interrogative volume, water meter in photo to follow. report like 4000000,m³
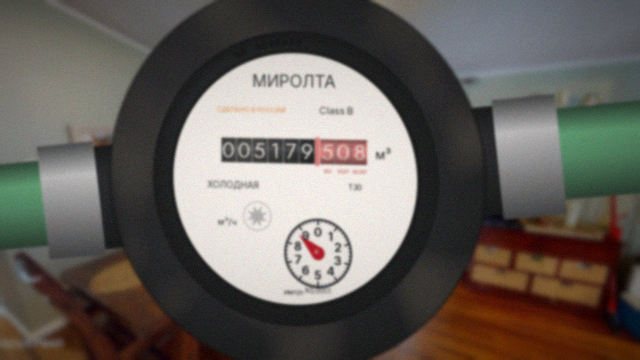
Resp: 5179.5088,m³
